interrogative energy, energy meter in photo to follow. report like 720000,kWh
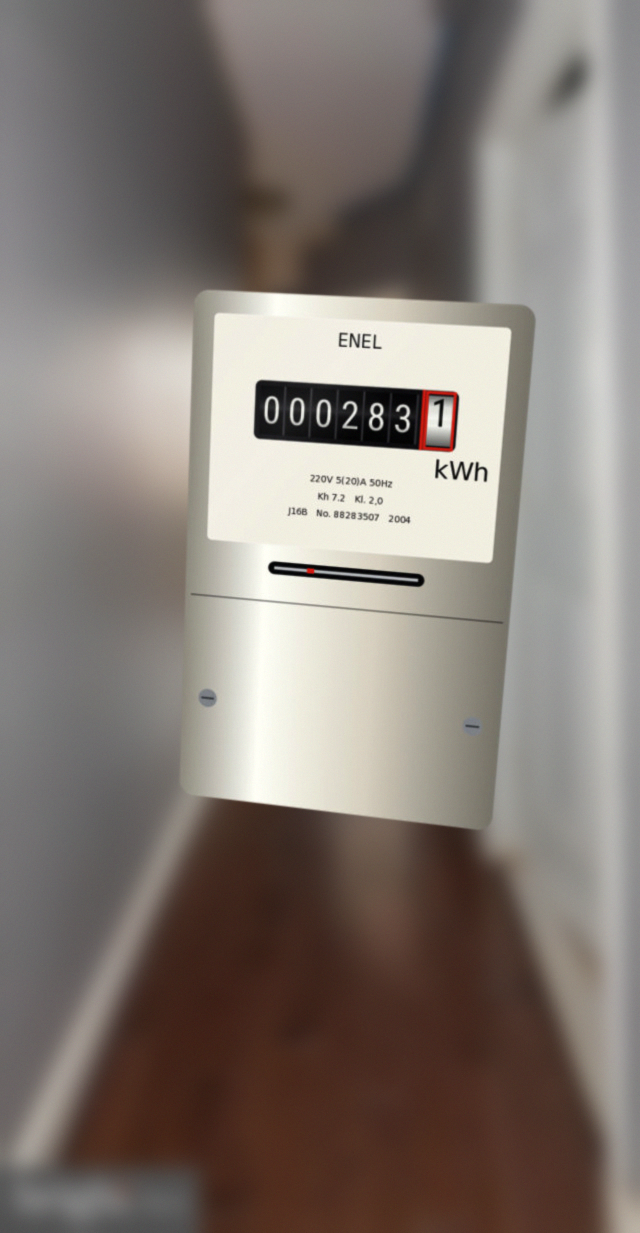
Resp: 283.1,kWh
